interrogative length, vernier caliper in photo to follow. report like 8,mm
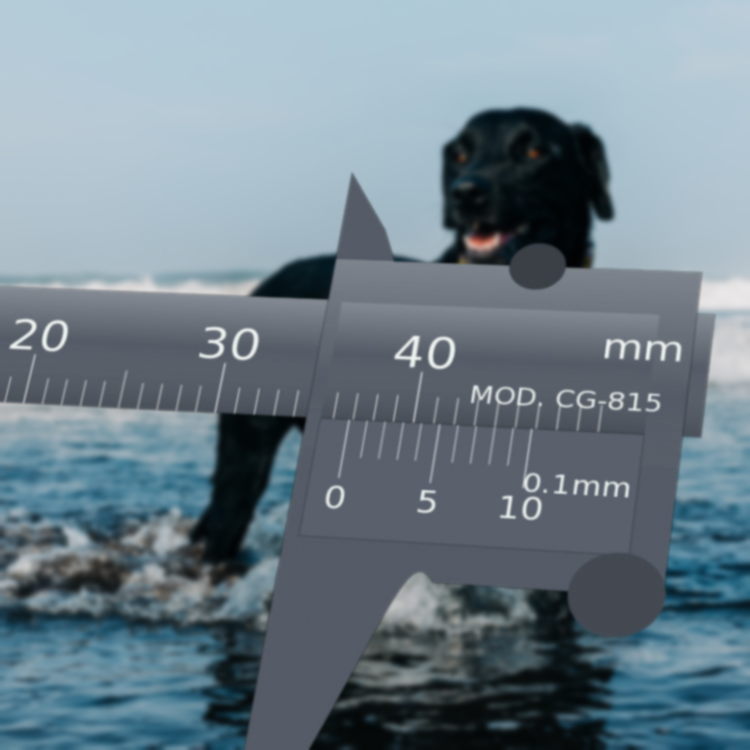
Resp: 36.8,mm
